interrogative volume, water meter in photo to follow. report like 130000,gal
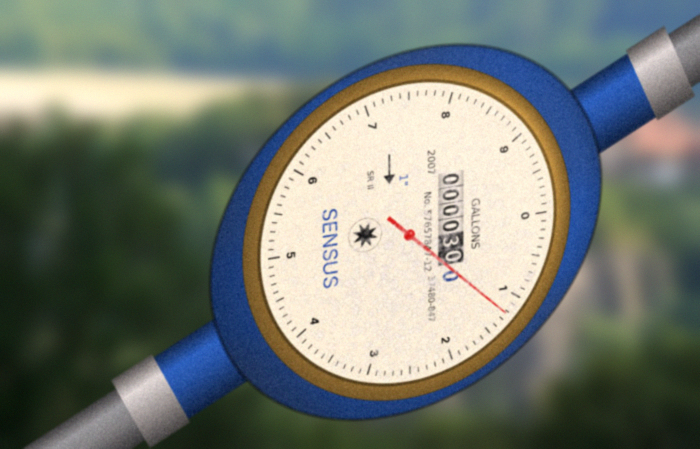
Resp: 301.2,gal
